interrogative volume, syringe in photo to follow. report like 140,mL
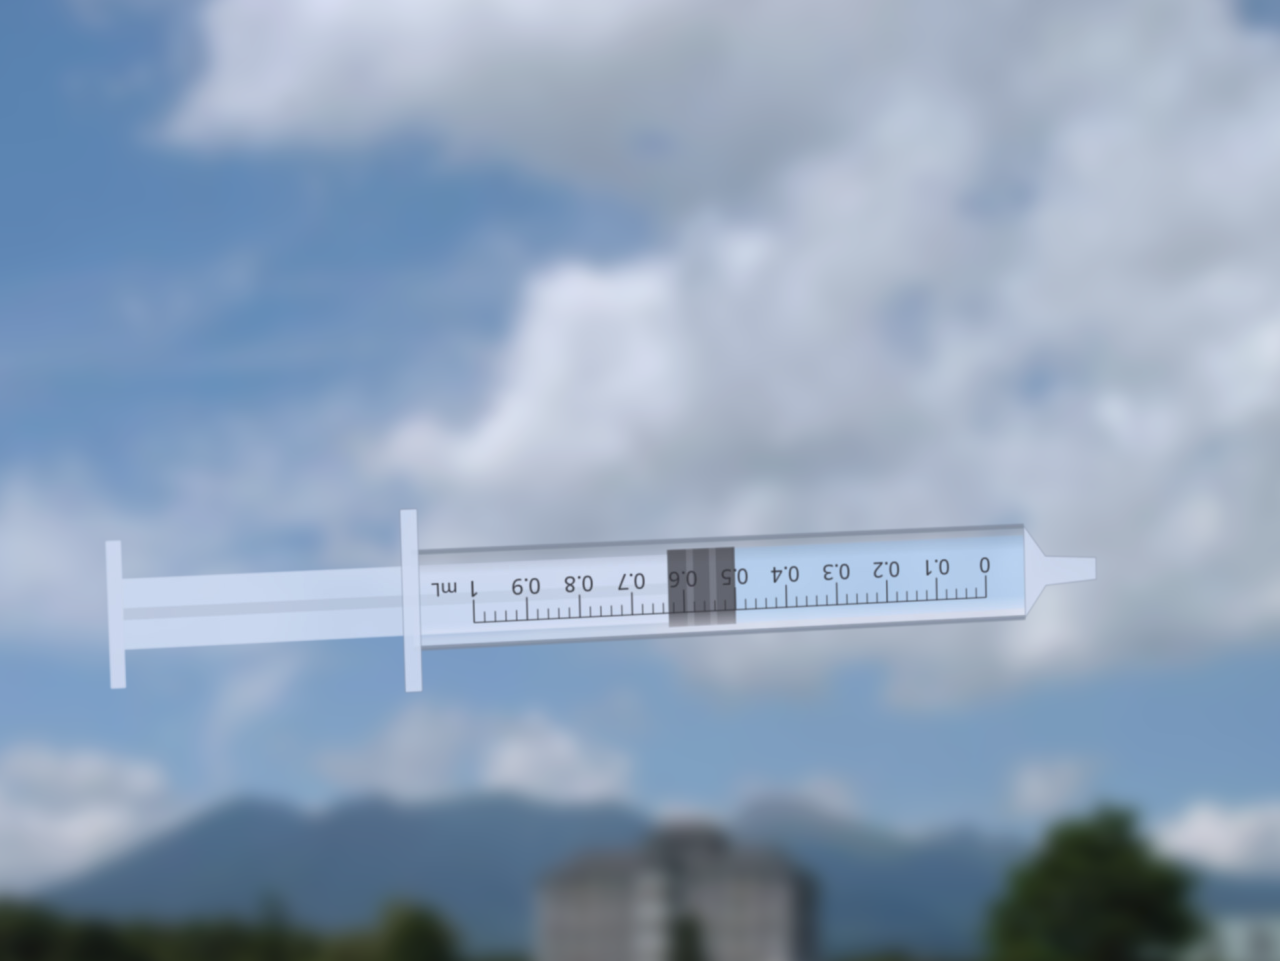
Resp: 0.5,mL
